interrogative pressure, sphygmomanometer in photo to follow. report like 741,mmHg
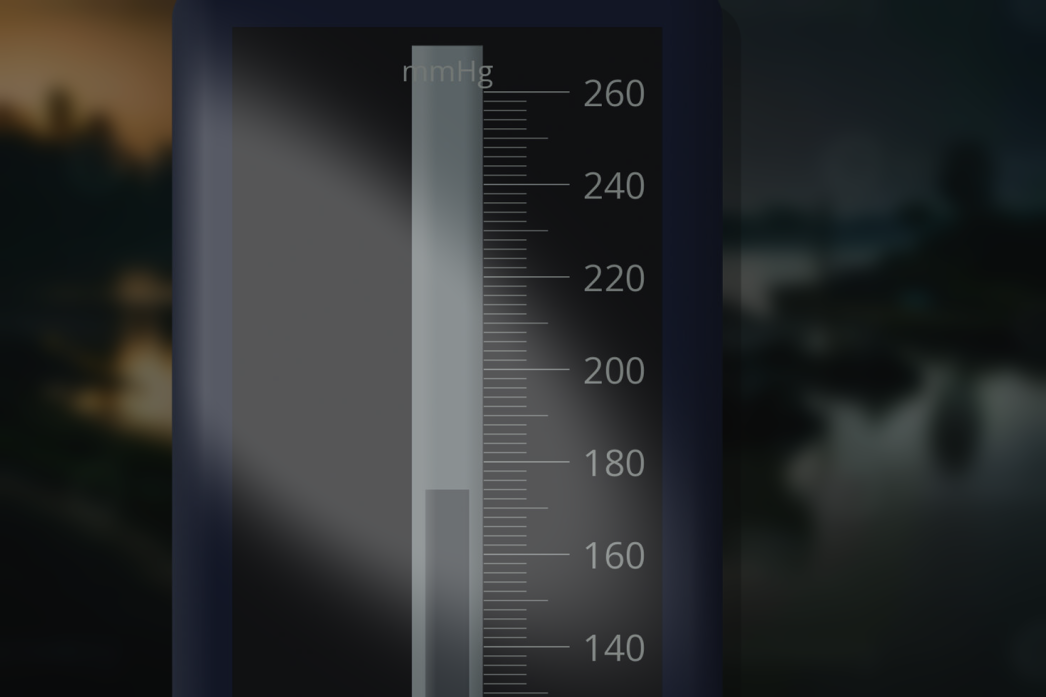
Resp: 174,mmHg
